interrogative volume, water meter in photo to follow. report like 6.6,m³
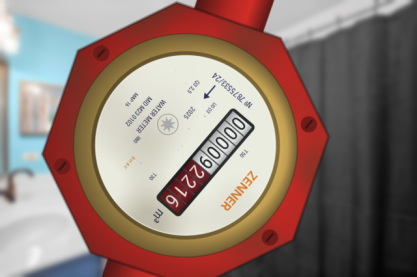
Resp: 9.2216,m³
